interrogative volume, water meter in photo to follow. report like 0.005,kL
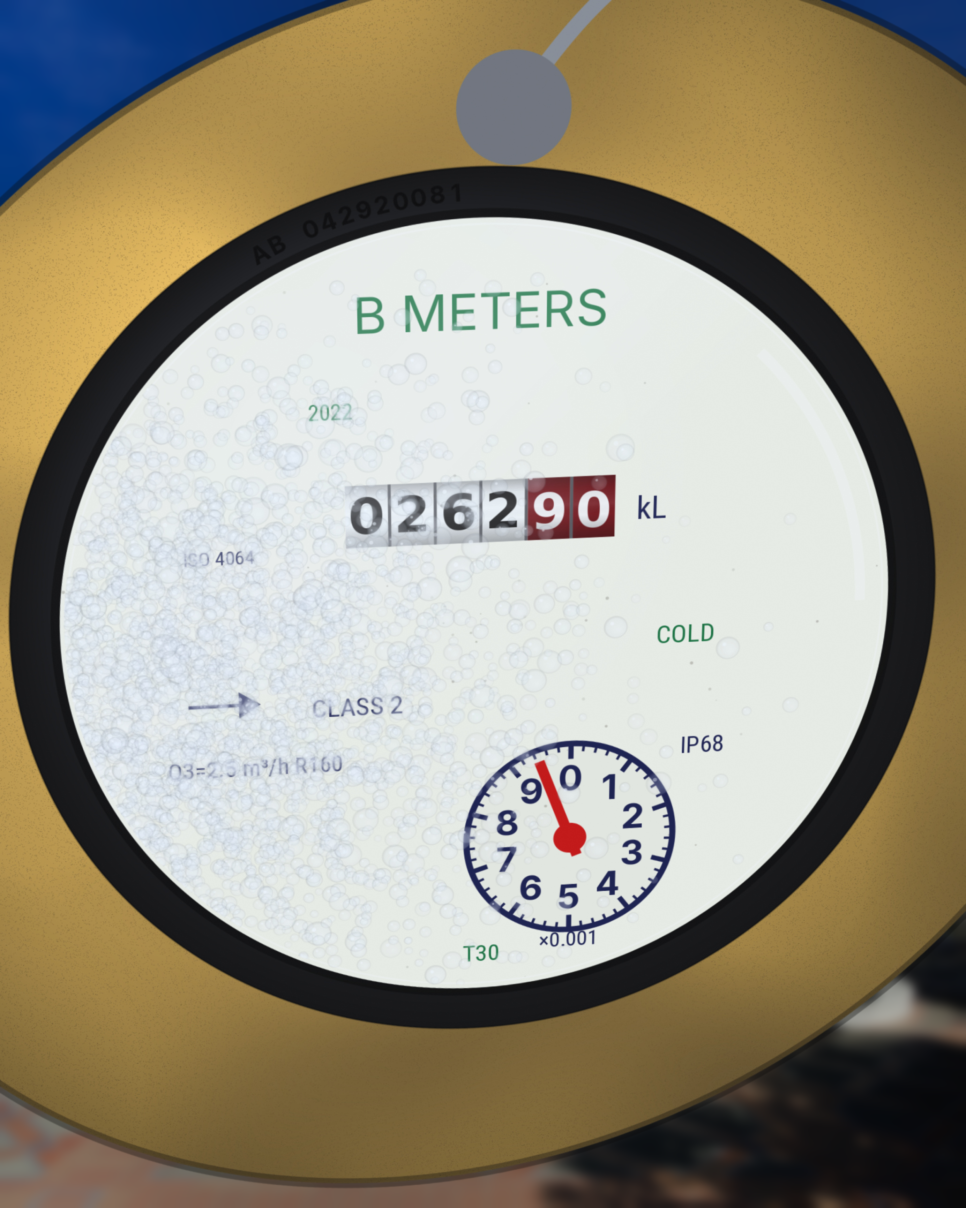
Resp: 262.899,kL
